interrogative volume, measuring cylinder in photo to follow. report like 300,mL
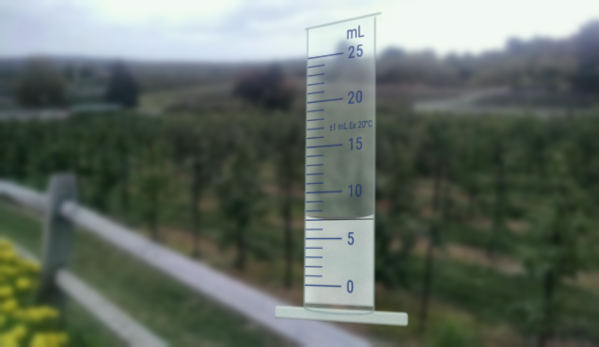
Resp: 7,mL
